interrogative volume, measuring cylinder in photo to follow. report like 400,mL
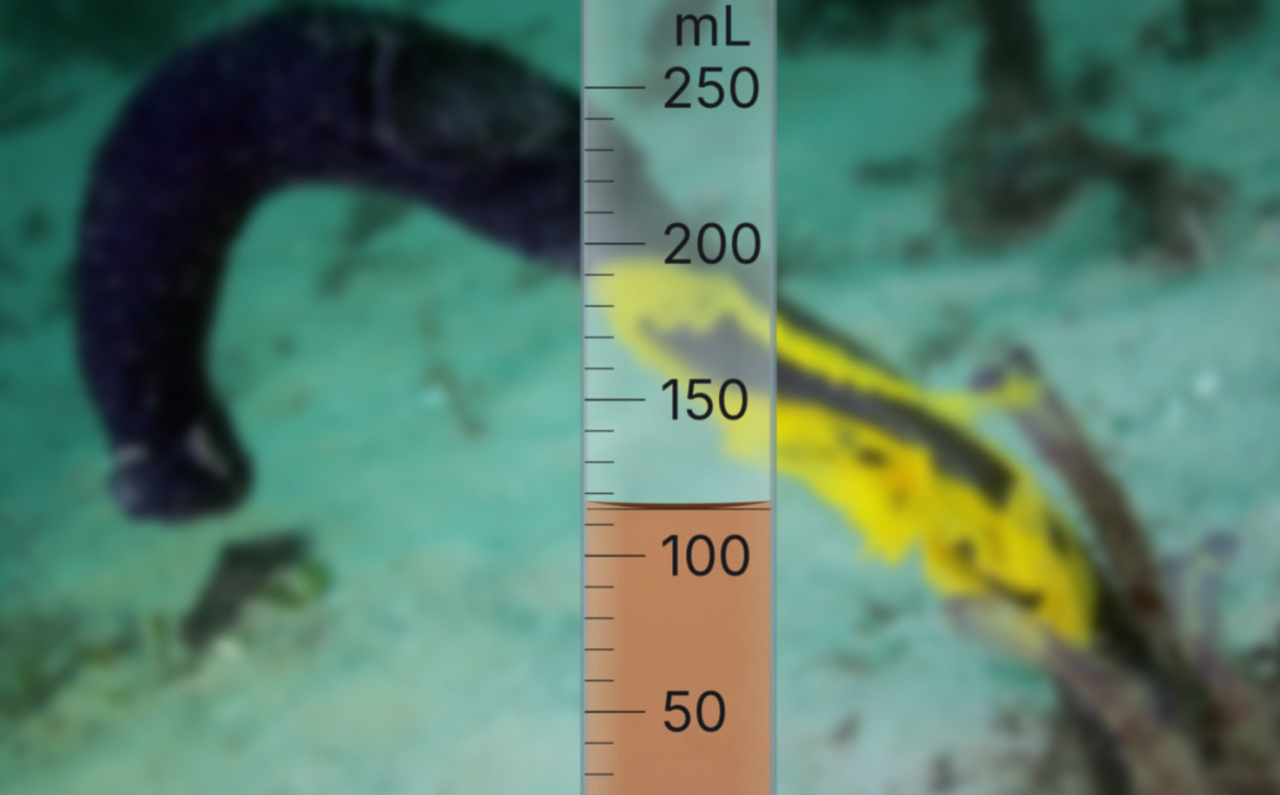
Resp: 115,mL
